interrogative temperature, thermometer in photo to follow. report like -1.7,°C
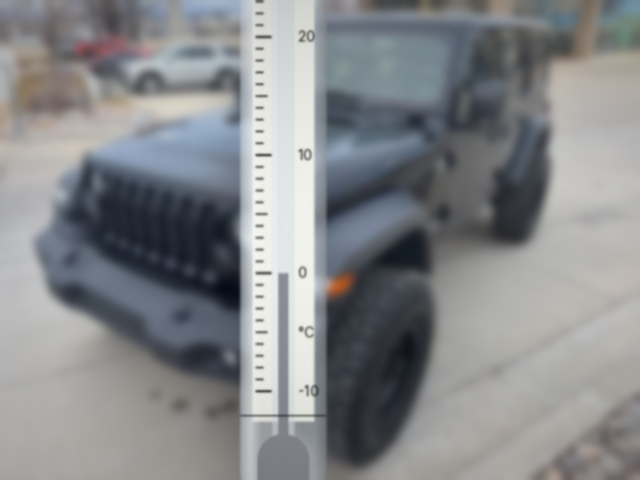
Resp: 0,°C
